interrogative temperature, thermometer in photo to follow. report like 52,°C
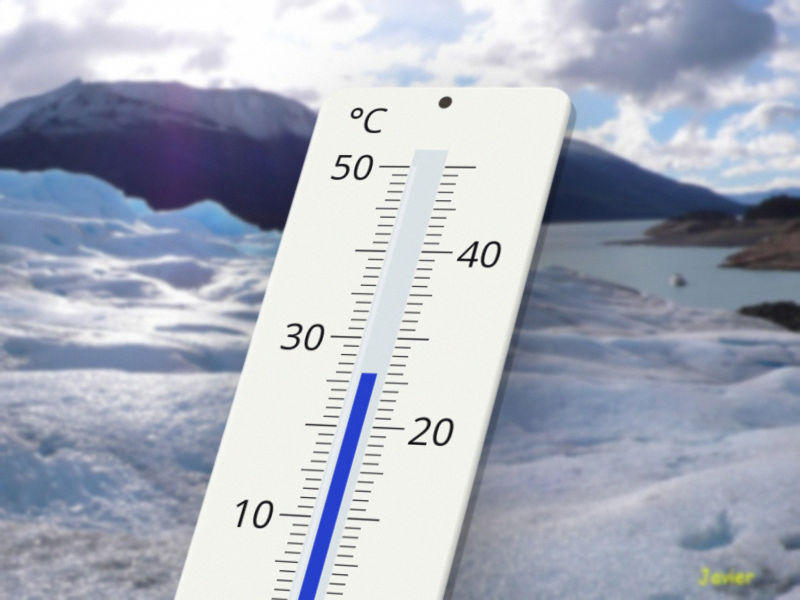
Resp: 26,°C
